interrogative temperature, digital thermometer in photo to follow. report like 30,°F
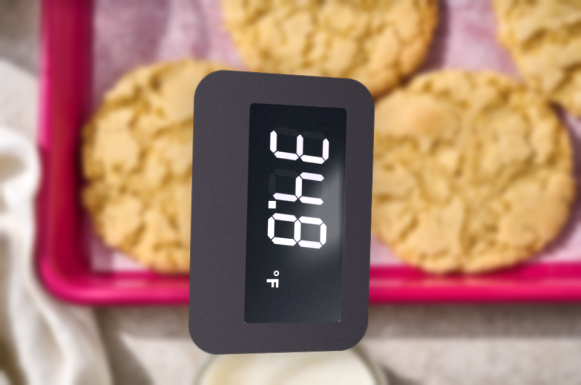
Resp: 34.8,°F
